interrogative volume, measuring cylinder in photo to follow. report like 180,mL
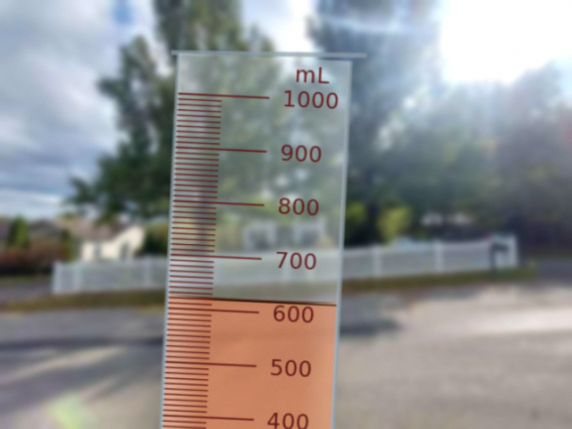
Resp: 620,mL
